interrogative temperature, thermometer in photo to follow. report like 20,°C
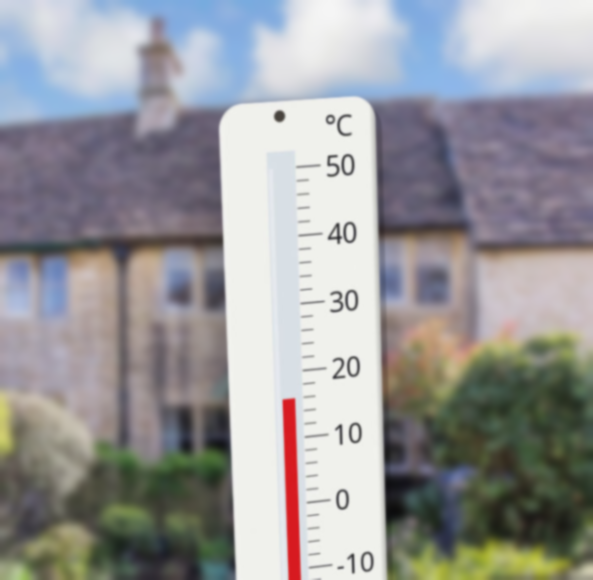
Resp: 16,°C
